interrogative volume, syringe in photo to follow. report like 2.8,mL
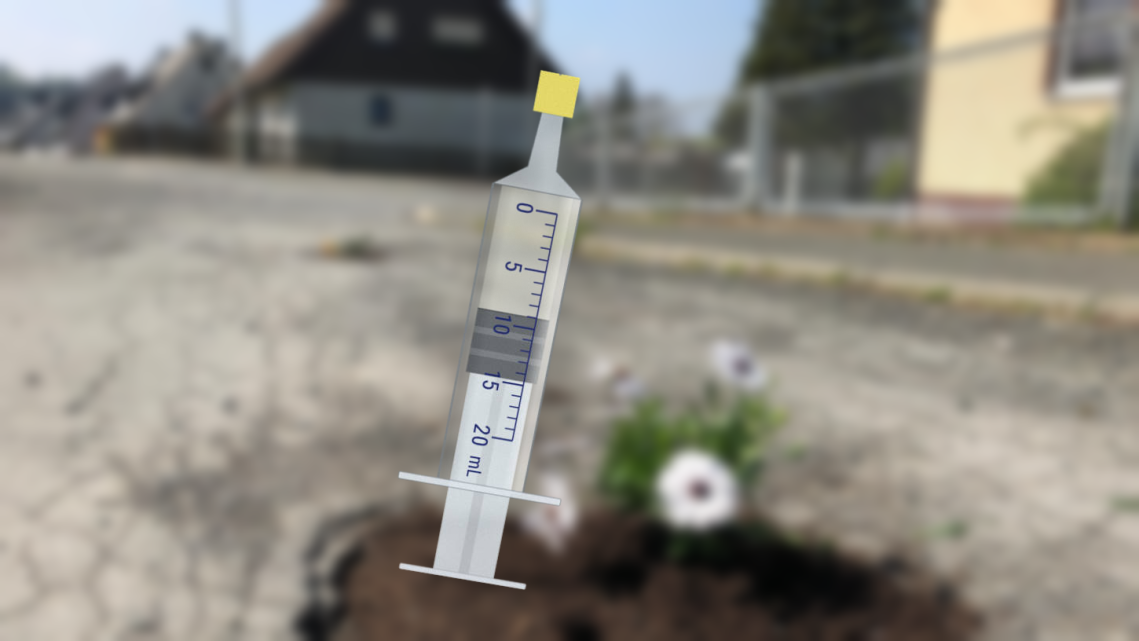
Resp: 9,mL
